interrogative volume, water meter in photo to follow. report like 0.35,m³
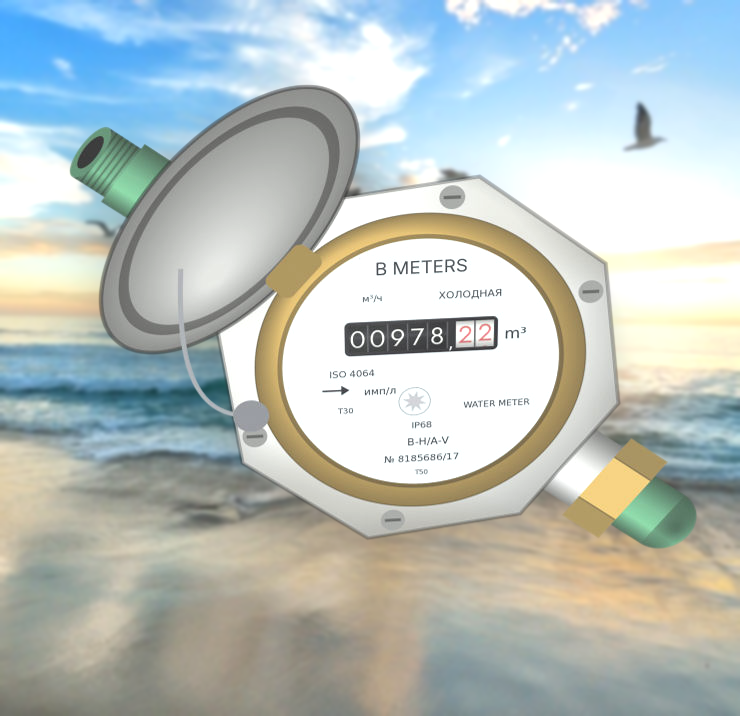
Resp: 978.22,m³
